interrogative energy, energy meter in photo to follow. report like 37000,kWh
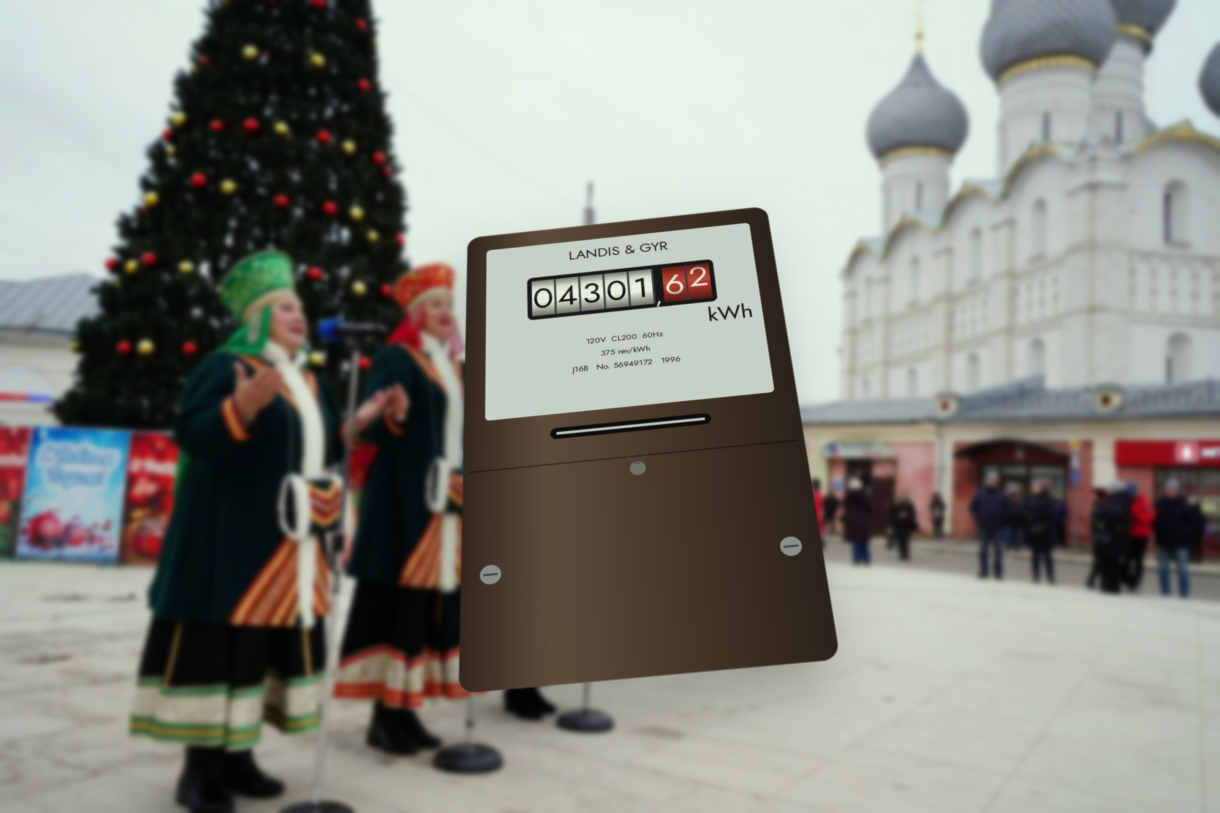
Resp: 4301.62,kWh
